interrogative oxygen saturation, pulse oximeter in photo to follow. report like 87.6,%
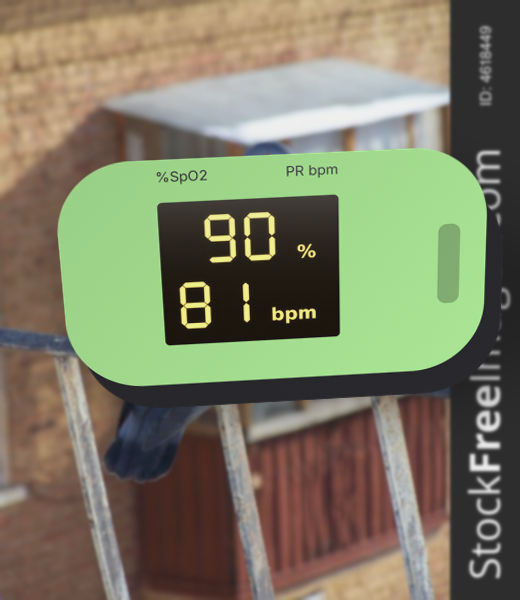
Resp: 90,%
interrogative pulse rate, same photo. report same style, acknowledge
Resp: 81,bpm
